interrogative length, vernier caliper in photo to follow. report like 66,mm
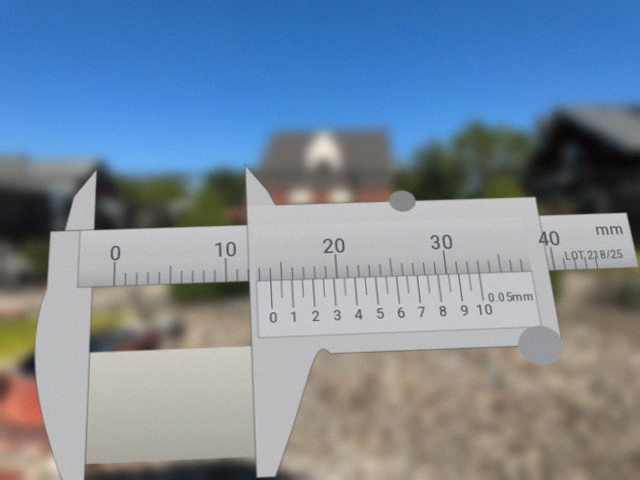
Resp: 14.0,mm
